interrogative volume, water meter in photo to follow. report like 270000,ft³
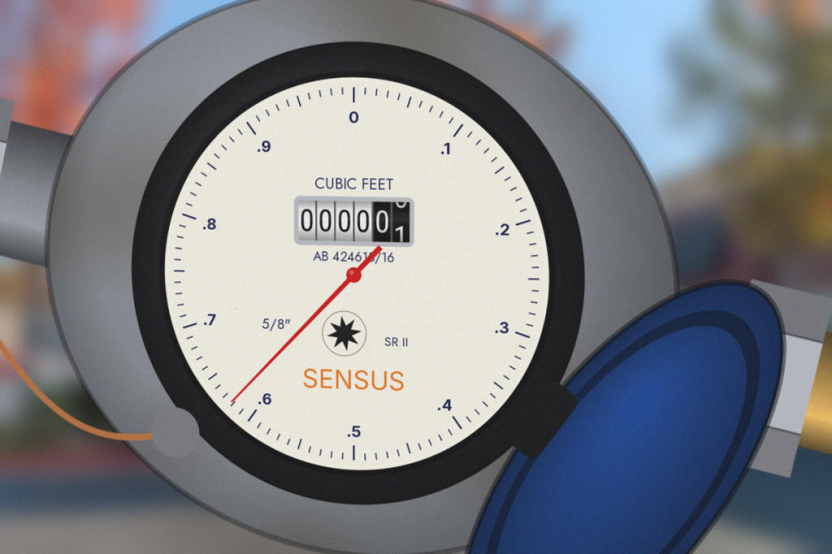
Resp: 0.62,ft³
